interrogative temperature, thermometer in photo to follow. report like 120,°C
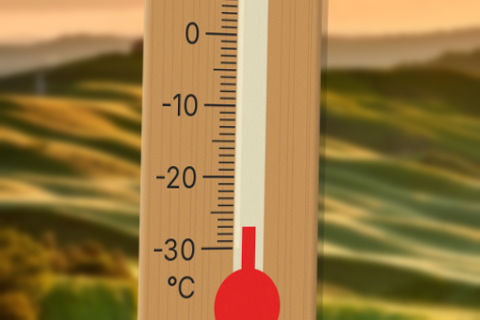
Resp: -27,°C
